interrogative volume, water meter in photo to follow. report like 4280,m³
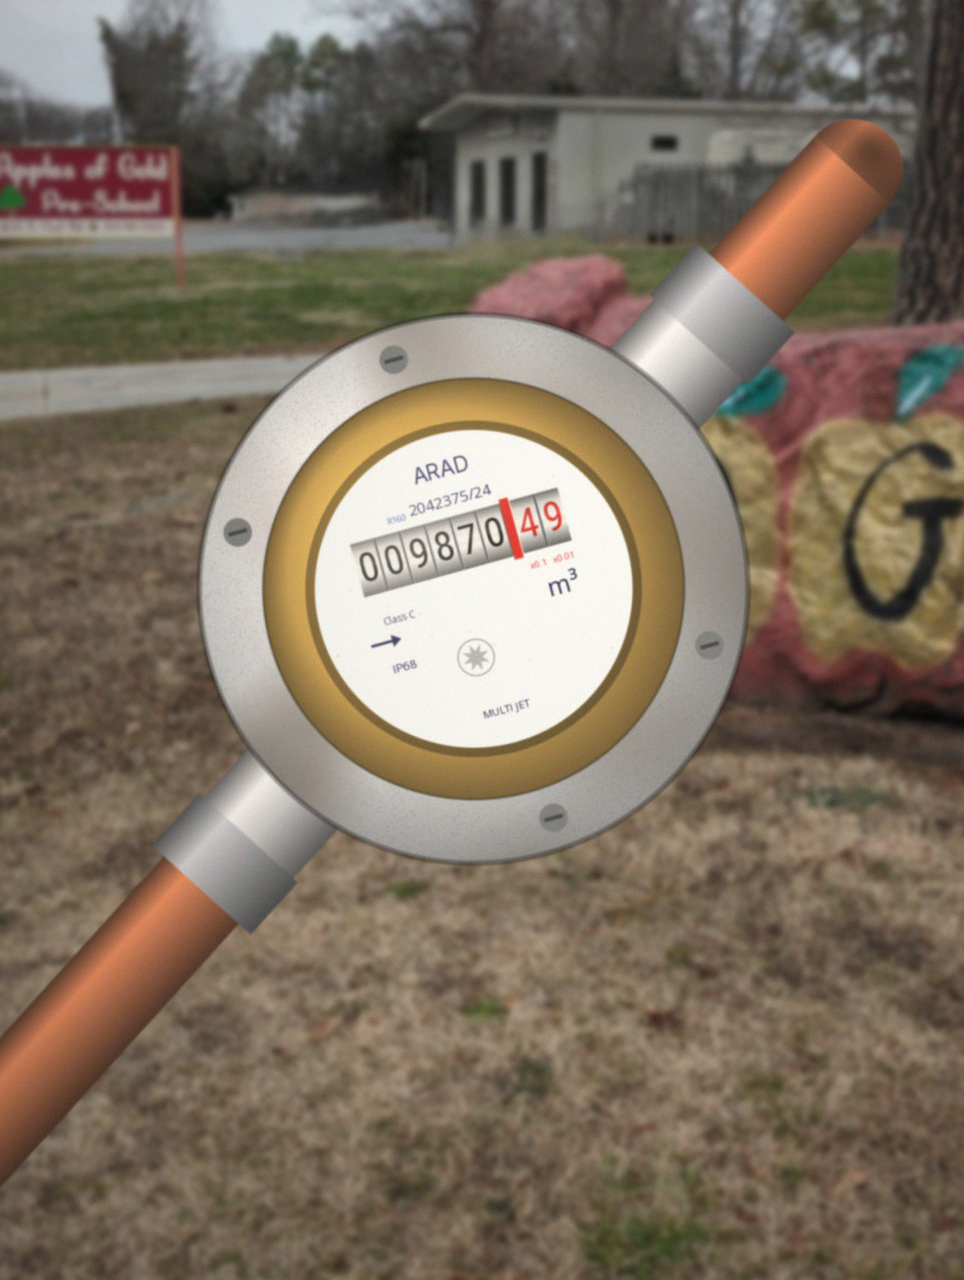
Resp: 9870.49,m³
